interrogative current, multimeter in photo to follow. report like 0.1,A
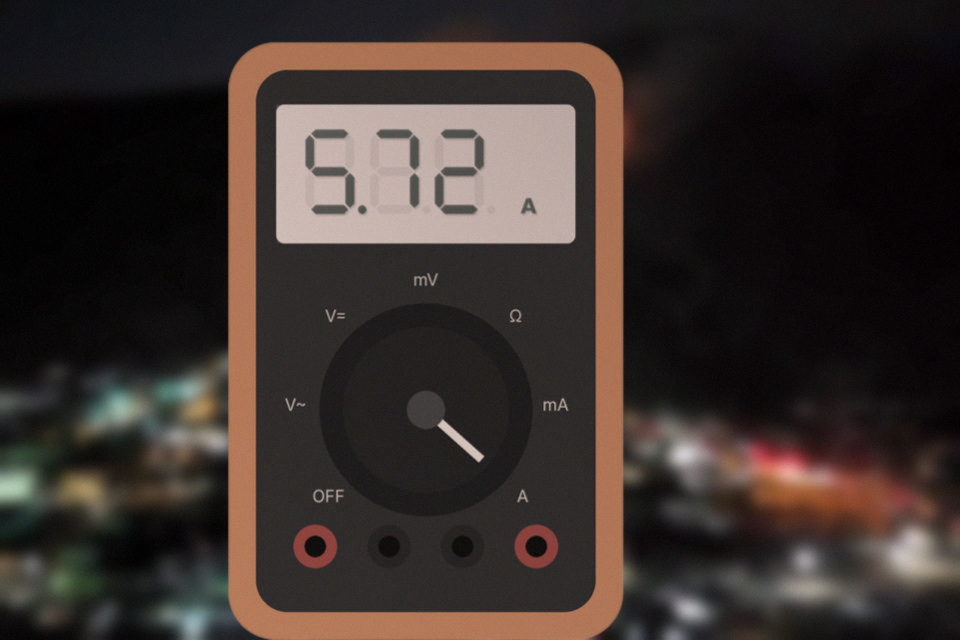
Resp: 5.72,A
